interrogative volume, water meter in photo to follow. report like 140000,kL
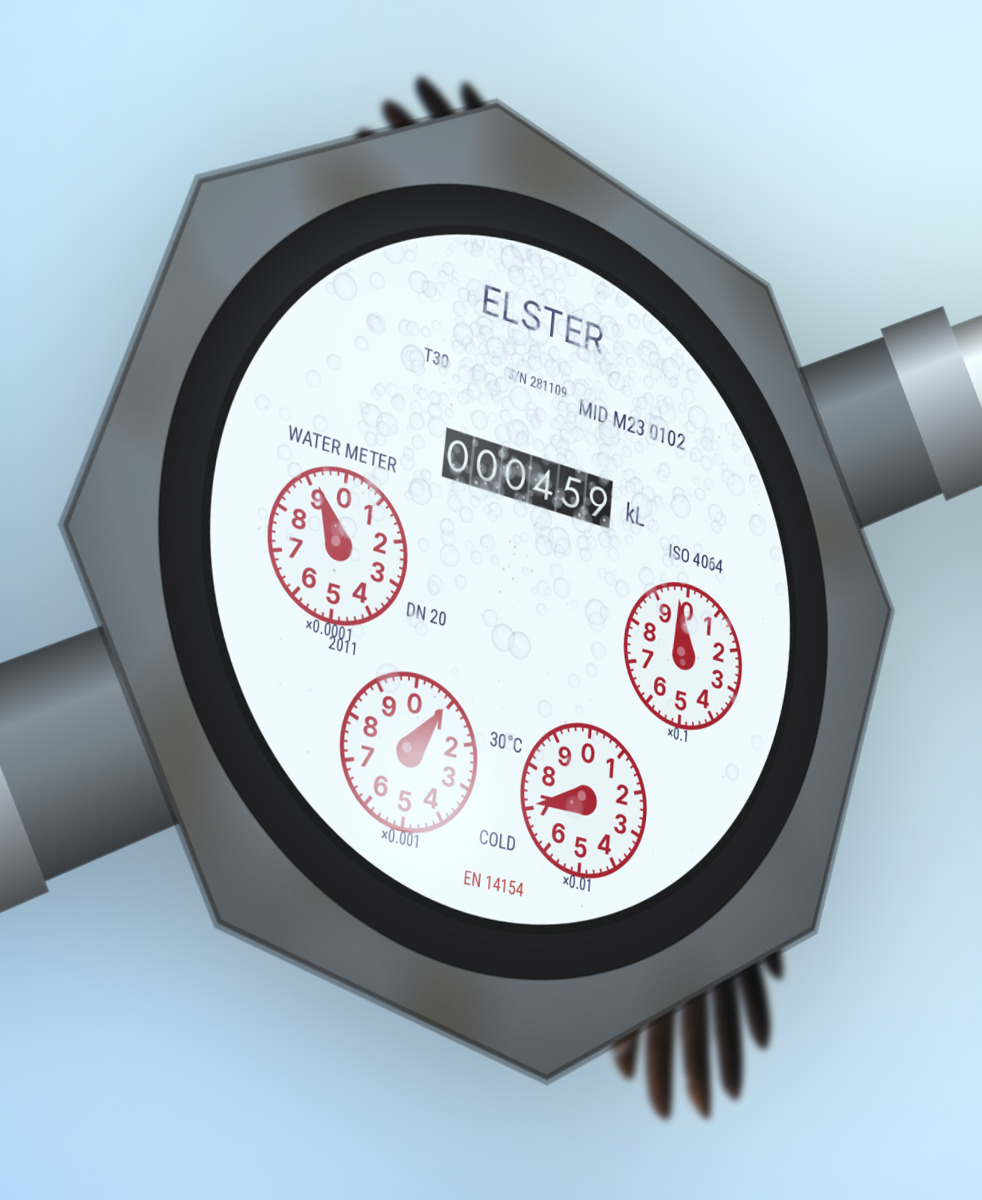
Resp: 458.9709,kL
